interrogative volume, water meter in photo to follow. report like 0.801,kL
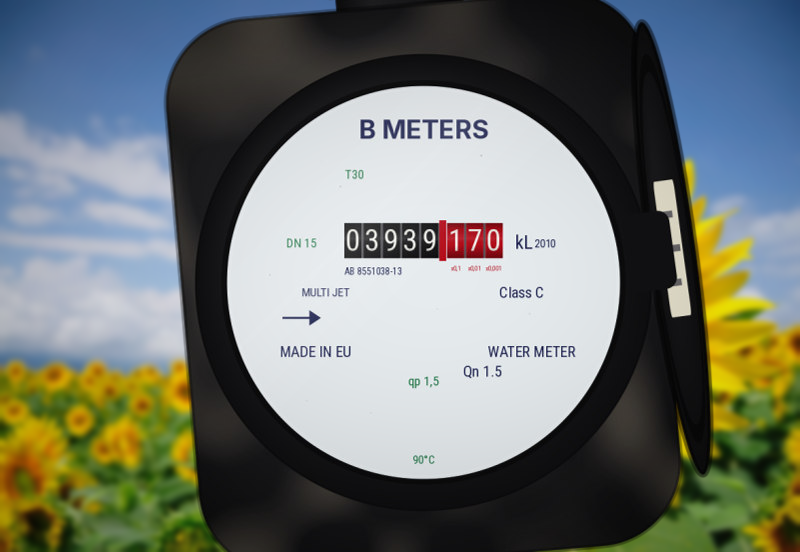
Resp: 3939.170,kL
